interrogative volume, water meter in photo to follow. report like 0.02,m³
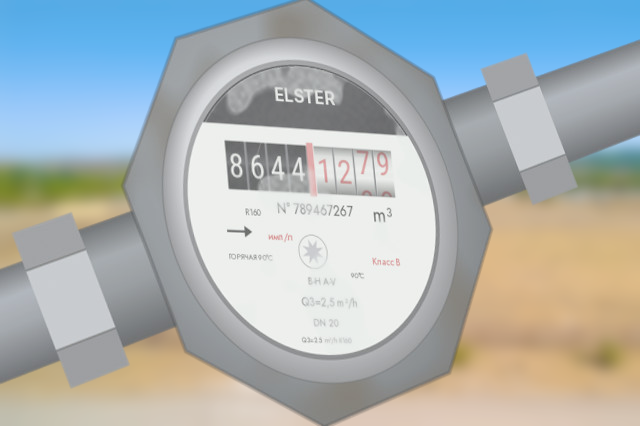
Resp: 8644.1279,m³
